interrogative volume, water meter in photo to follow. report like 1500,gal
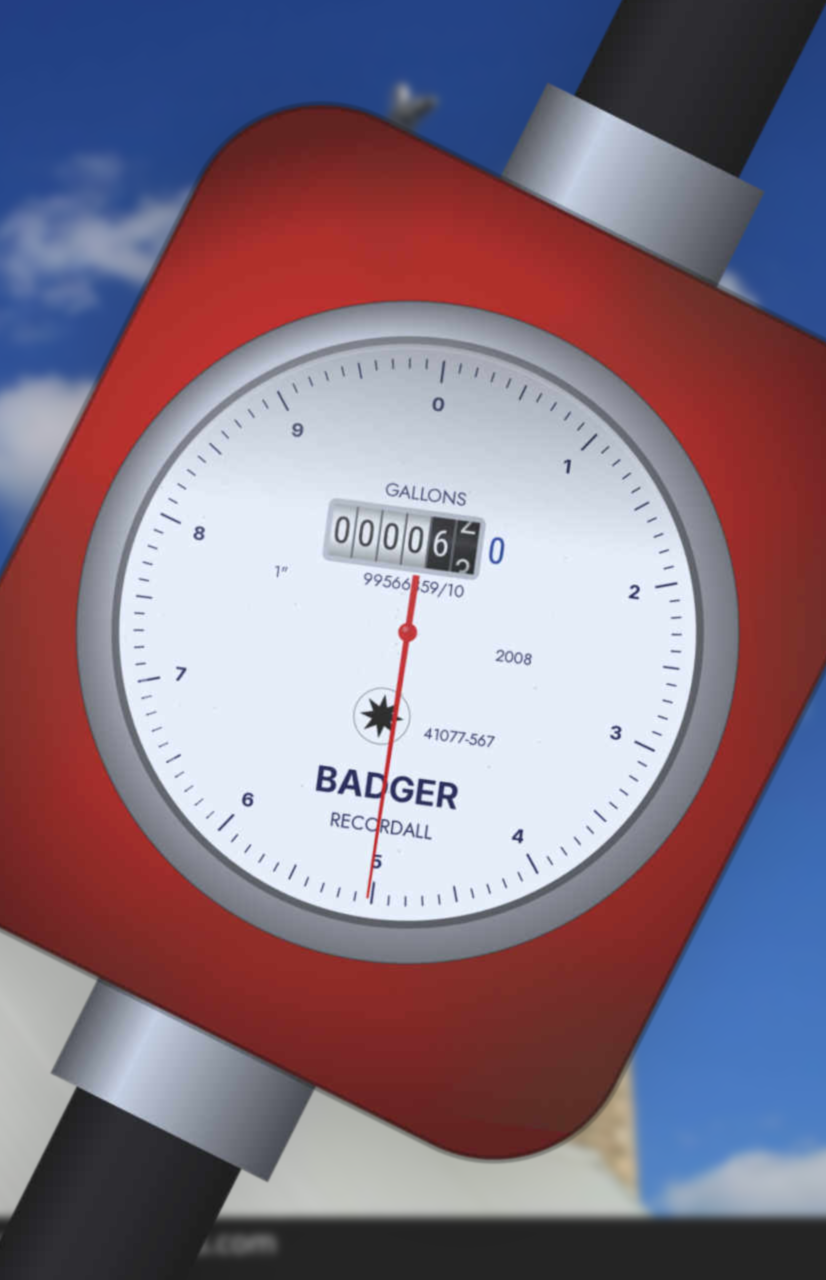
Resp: 625.0,gal
